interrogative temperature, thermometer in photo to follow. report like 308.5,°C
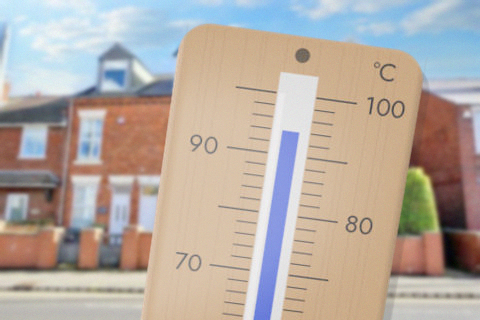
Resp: 94,°C
